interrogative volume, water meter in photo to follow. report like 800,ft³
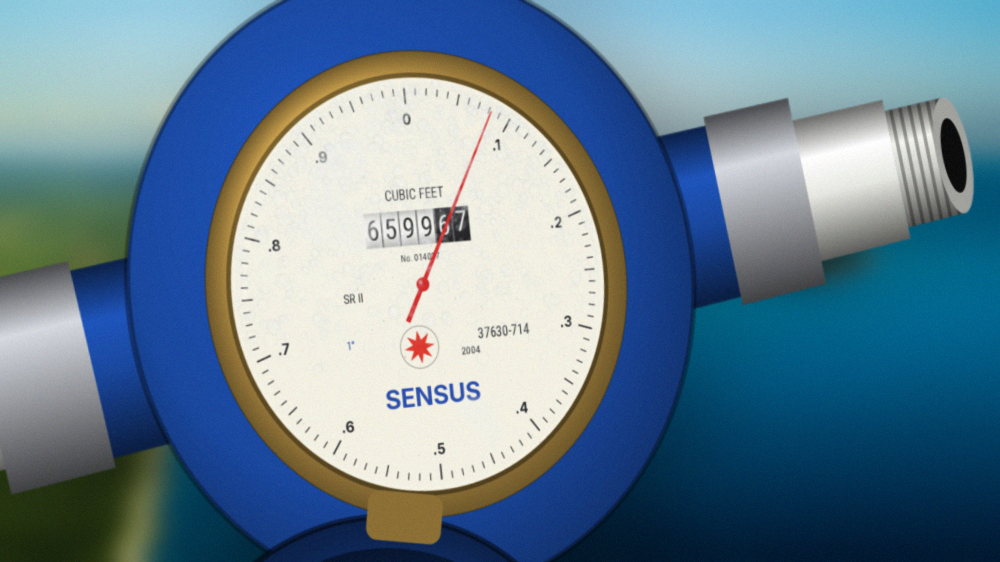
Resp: 659967.08,ft³
